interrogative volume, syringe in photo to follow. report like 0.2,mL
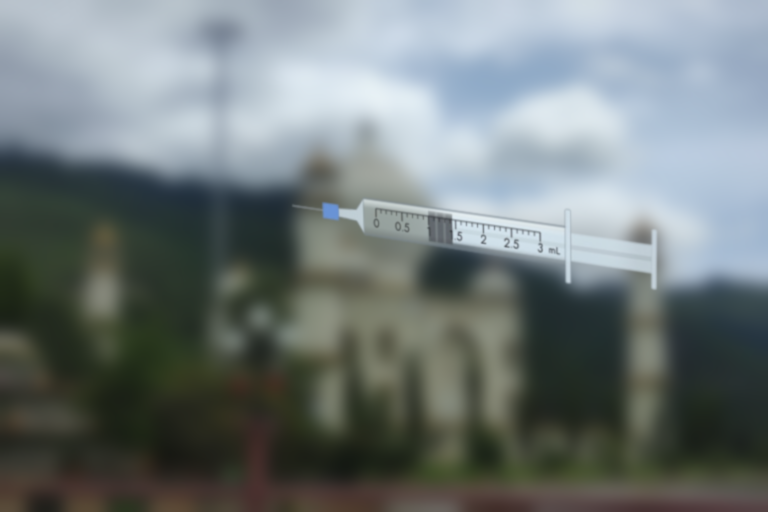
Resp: 1,mL
